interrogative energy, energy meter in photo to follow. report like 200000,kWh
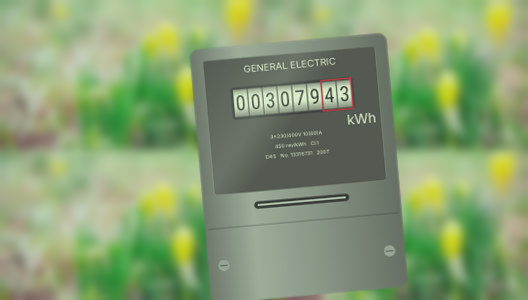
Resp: 3079.43,kWh
